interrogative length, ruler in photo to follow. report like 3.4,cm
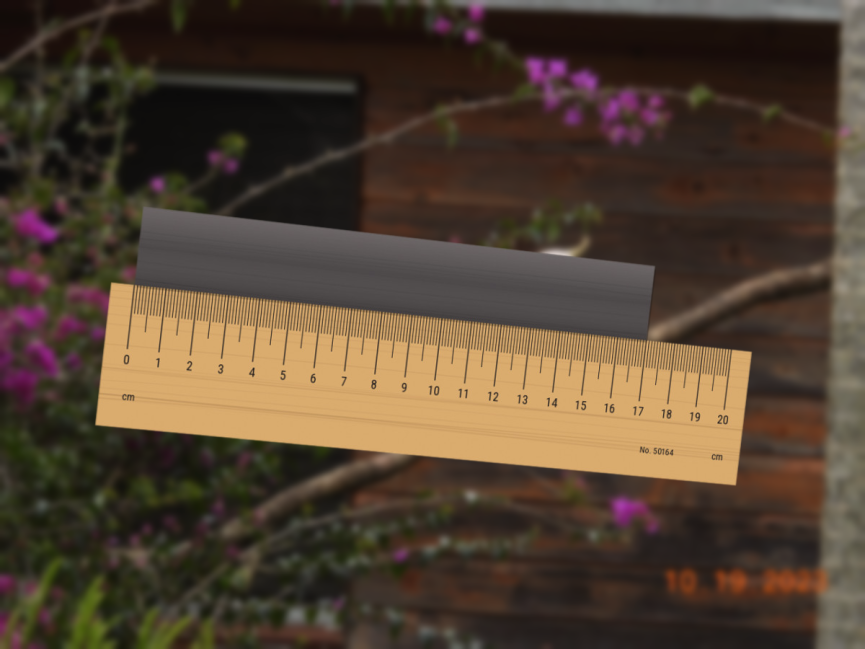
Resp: 17,cm
